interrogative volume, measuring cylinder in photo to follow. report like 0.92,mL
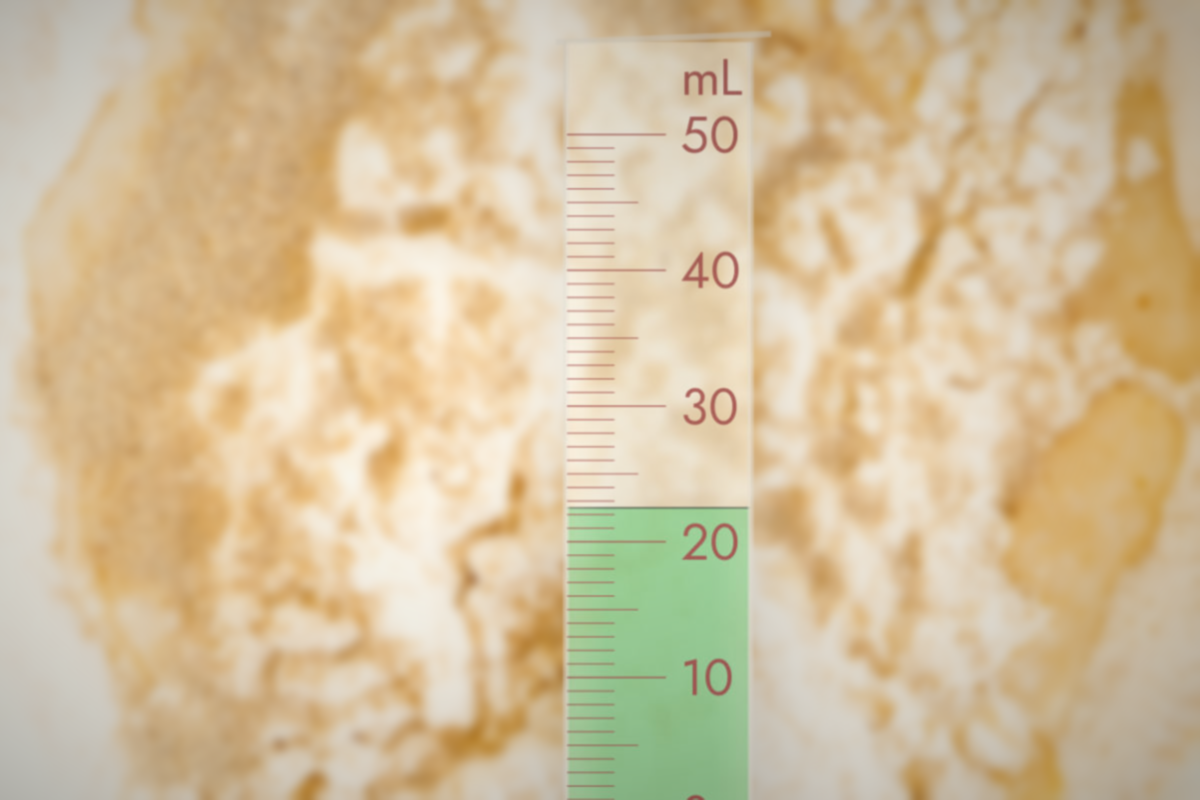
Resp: 22.5,mL
